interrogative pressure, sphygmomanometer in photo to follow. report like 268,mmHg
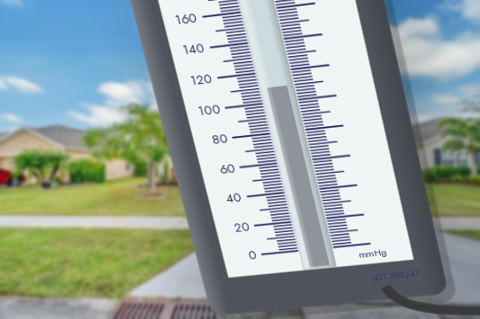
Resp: 110,mmHg
